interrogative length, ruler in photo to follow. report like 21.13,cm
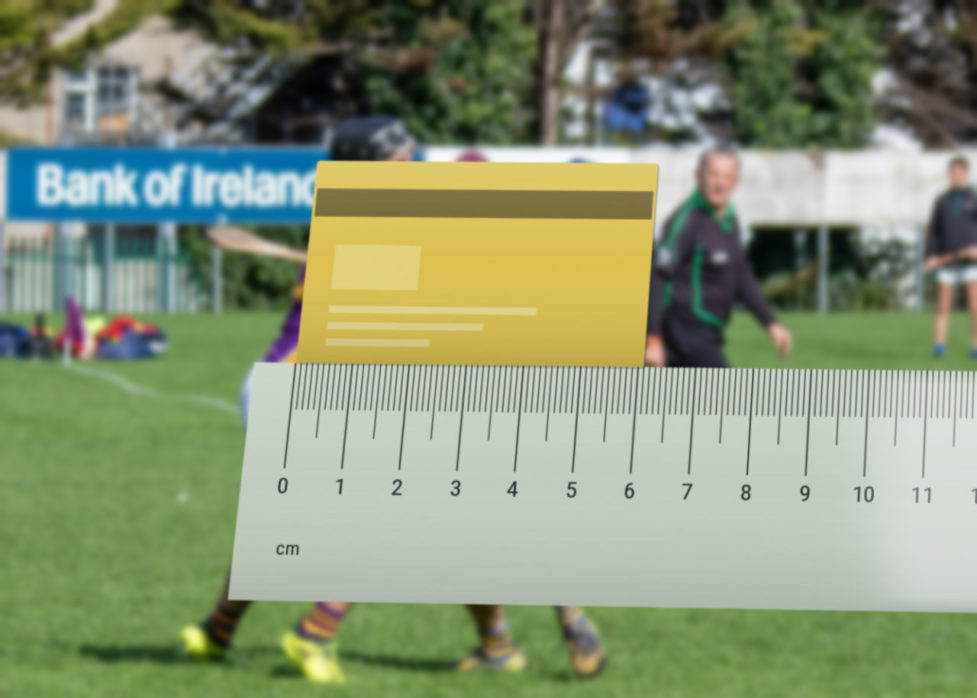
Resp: 6.1,cm
